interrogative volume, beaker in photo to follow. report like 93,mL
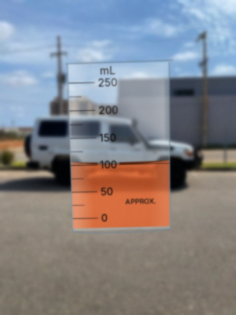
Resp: 100,mL
